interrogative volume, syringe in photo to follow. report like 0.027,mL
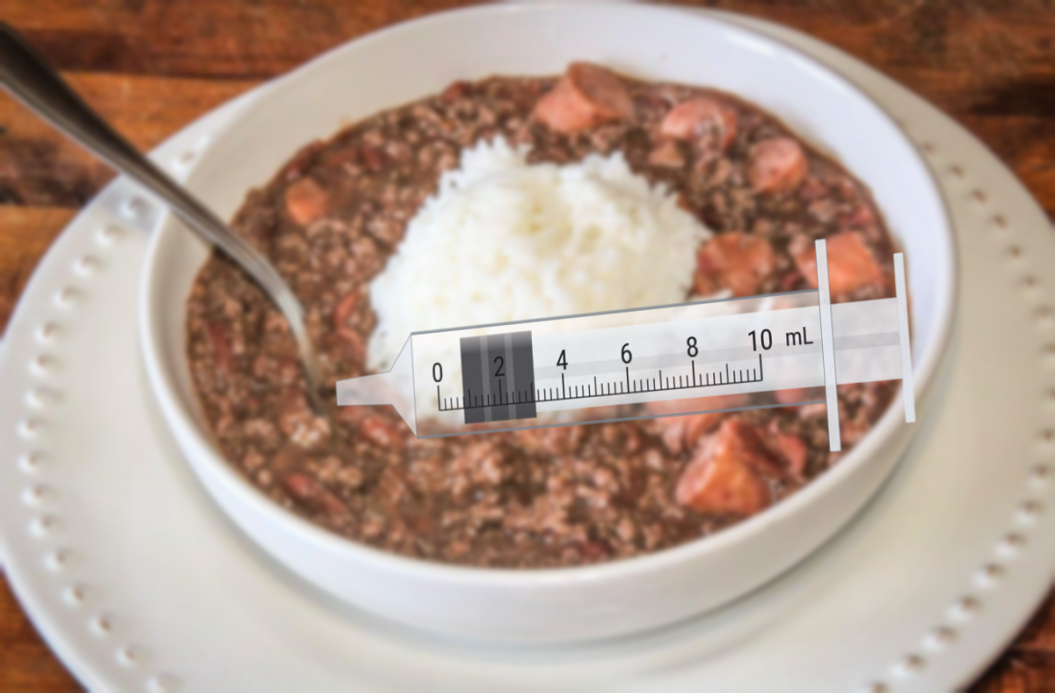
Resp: 0.8,mL
